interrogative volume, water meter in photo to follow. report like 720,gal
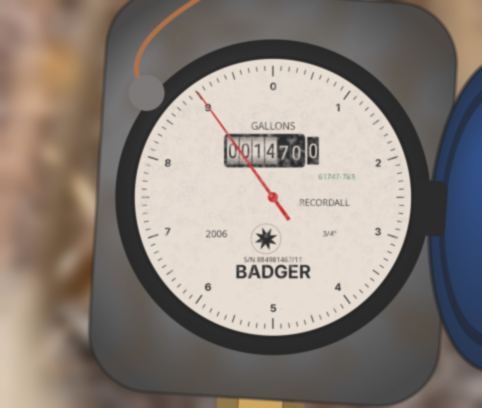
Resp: 14699.0,gal
